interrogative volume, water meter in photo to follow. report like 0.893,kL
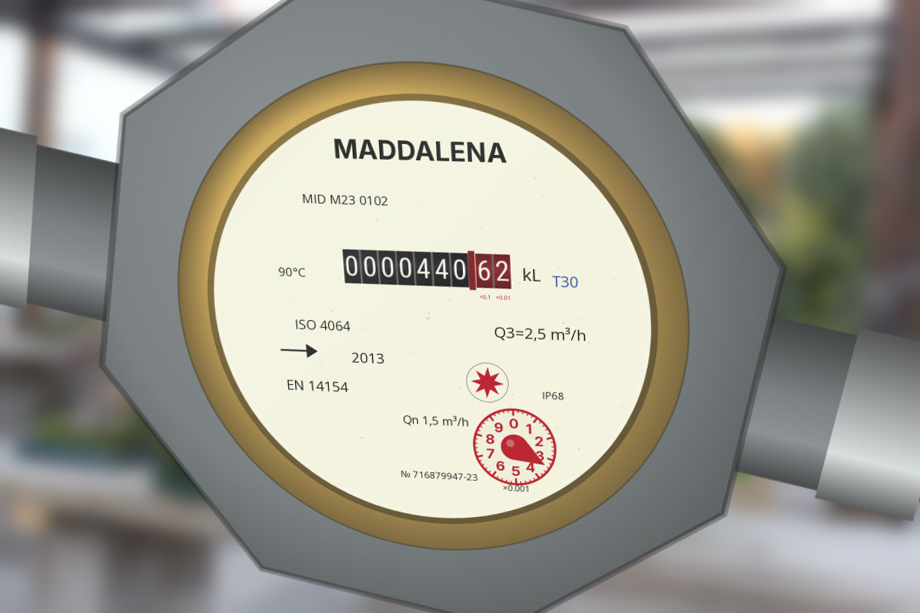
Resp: 440.623,kL
